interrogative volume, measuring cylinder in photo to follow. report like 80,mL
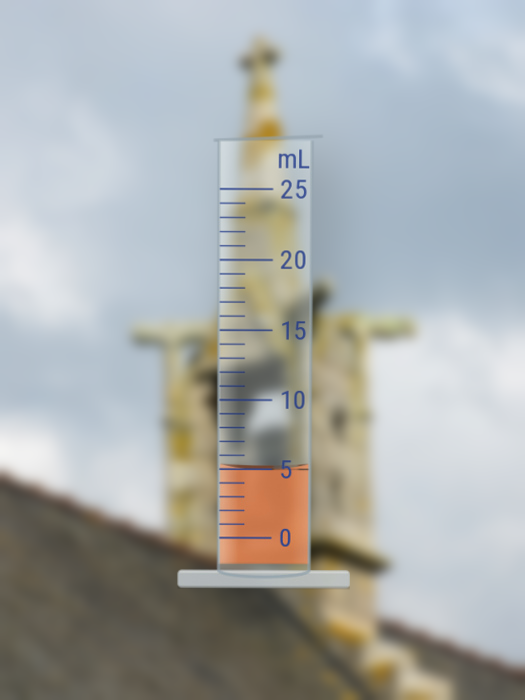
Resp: 5,mL
